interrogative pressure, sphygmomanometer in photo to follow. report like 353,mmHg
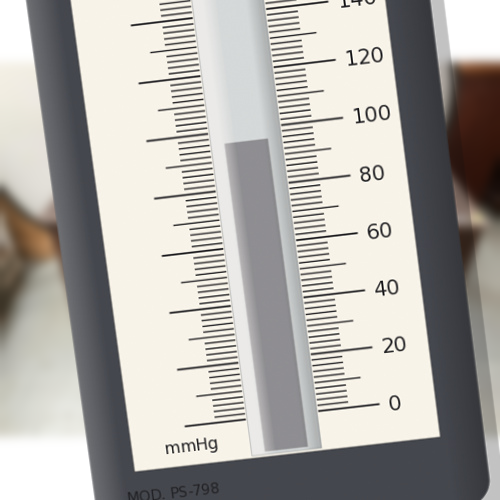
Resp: 96,mmHg
